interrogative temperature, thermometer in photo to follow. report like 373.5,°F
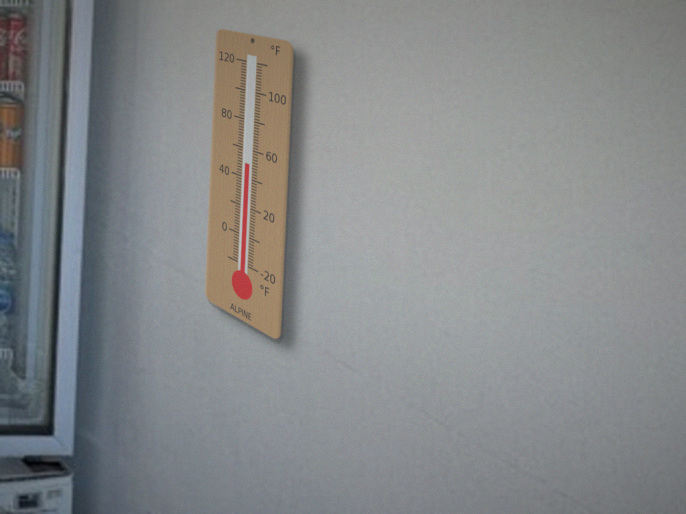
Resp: 50,°F
